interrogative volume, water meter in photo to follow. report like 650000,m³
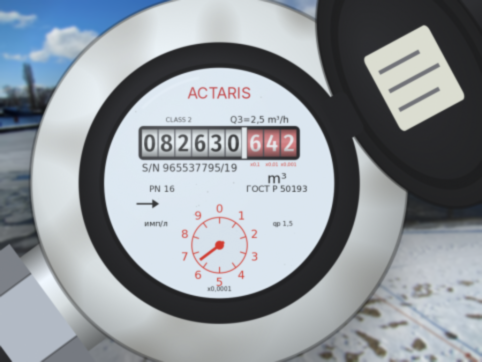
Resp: 82630.6426,m³
